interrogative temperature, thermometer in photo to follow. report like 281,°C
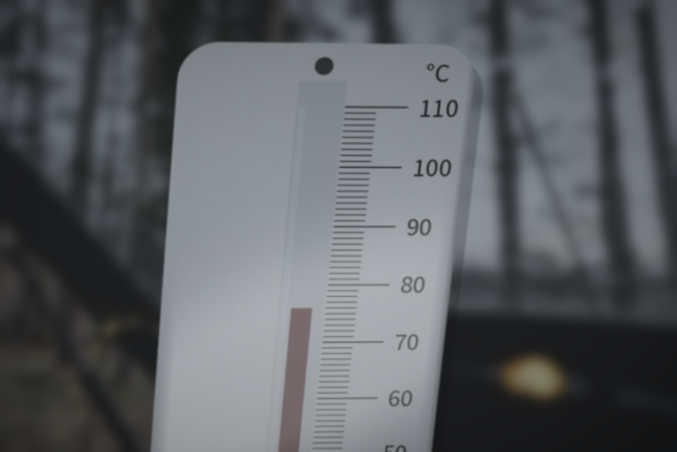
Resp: 76,°C
